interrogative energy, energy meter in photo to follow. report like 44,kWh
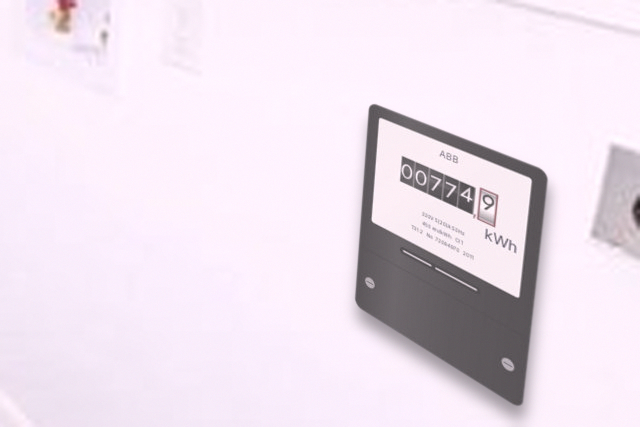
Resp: 774.9,kWh
